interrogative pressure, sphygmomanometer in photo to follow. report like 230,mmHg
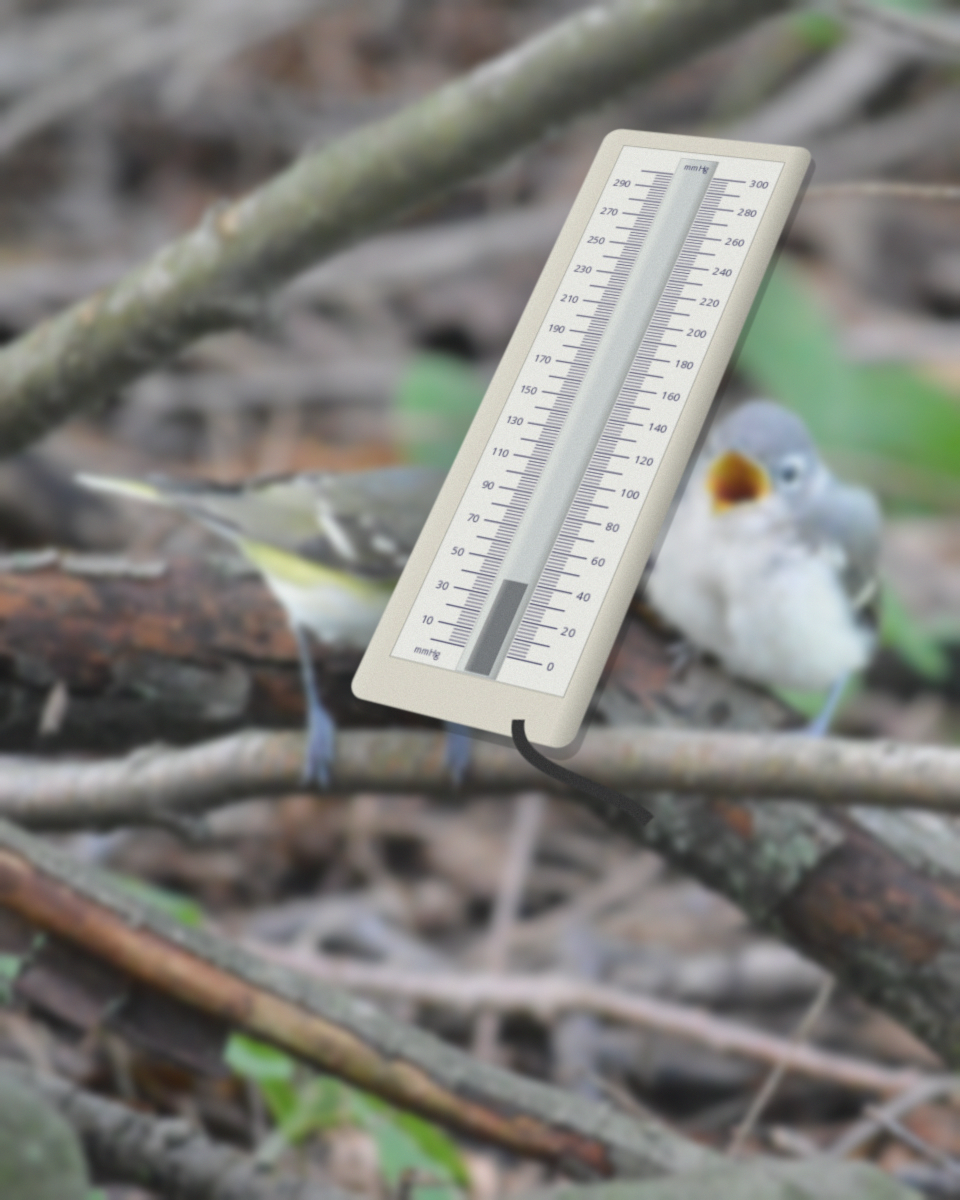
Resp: 40,mmHg
